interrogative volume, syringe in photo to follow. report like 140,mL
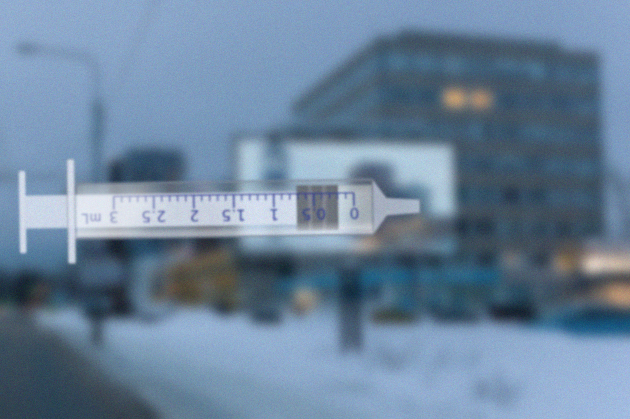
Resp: 0.2,mL
